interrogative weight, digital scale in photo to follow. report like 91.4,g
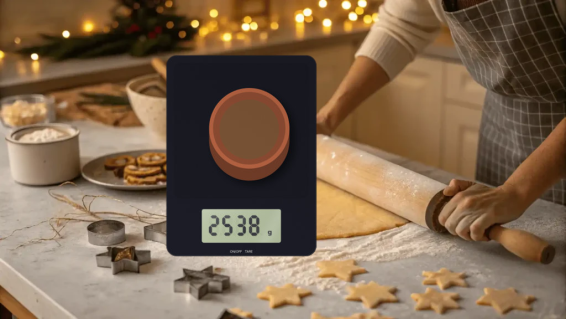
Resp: 2538,g
